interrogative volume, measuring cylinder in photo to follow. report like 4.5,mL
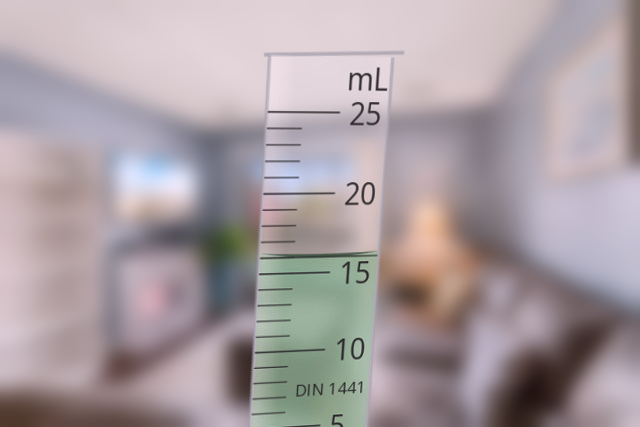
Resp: 16,mL
